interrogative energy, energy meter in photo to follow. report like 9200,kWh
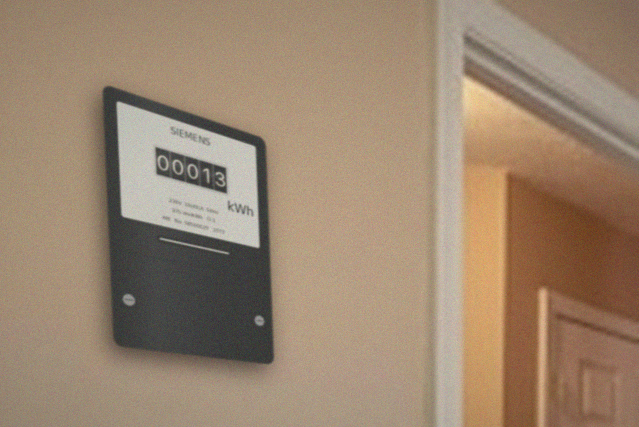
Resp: 13,kWh
